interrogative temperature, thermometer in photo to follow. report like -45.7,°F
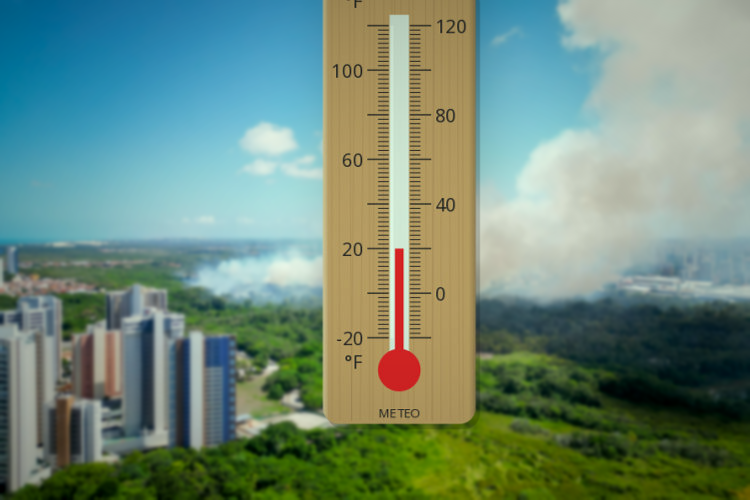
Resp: 20,°F
